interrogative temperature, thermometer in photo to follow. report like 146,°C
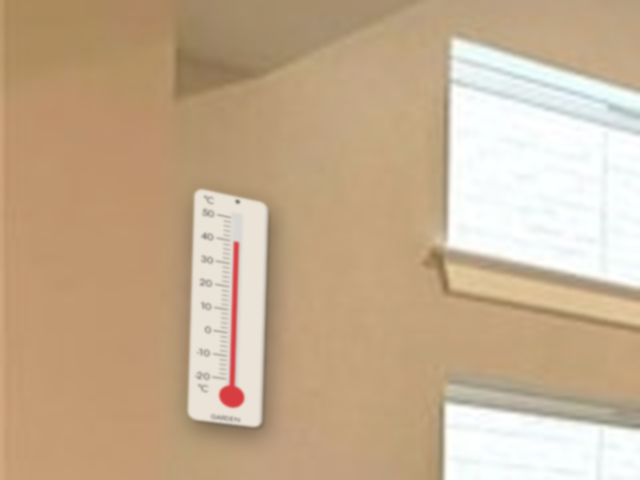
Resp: 40,°C
